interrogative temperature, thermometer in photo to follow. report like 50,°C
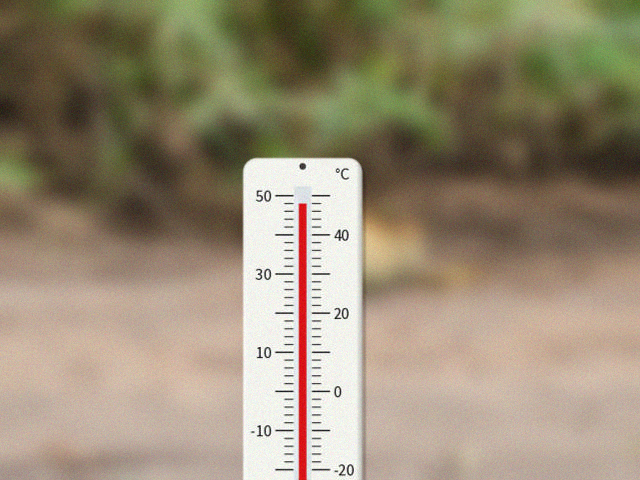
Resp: 48,°C
